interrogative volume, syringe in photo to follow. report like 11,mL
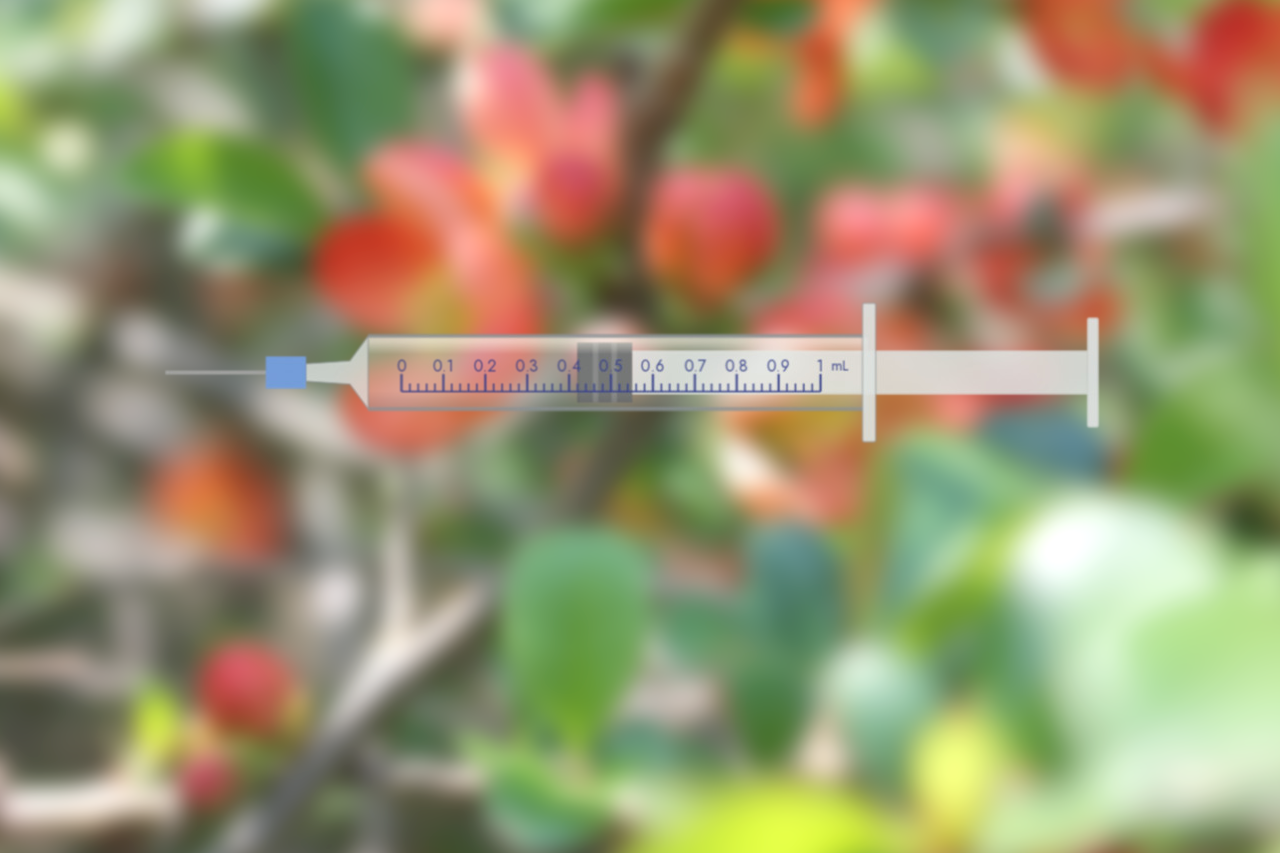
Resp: 0.42,mL
